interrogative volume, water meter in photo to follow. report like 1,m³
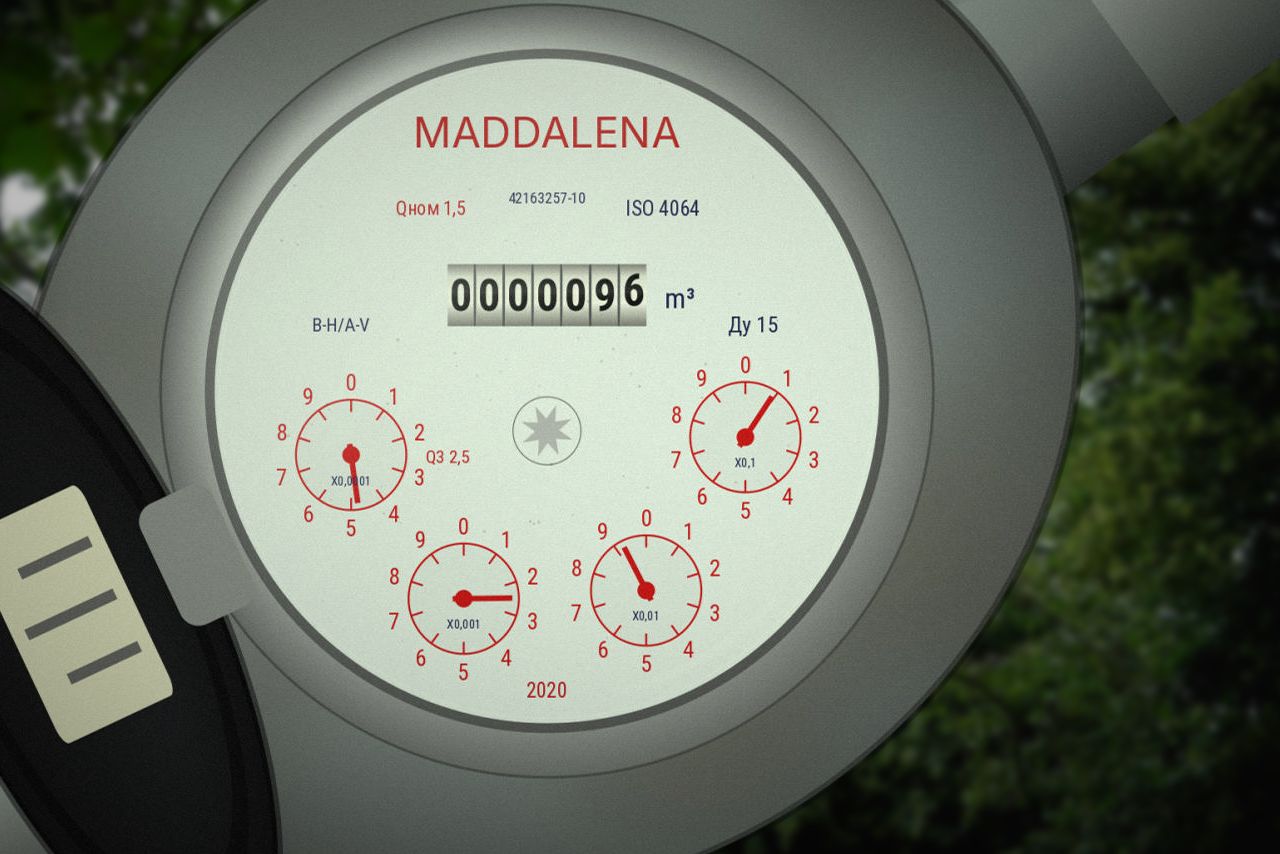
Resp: 96.0924,m³
